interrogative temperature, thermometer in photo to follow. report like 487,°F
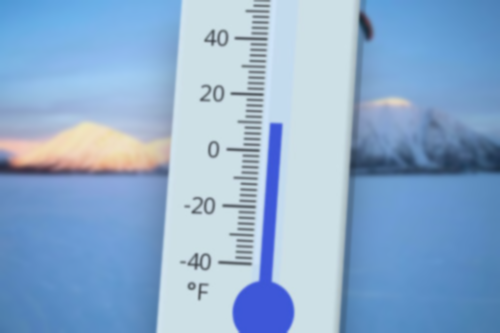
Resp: 10,°F
